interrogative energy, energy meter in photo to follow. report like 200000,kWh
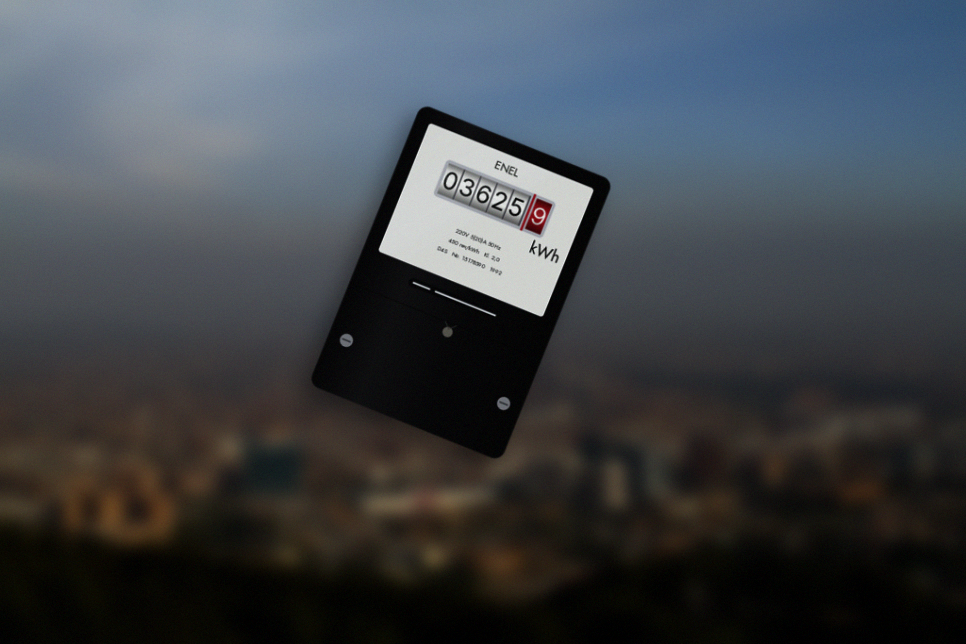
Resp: 3625.9,kWh
